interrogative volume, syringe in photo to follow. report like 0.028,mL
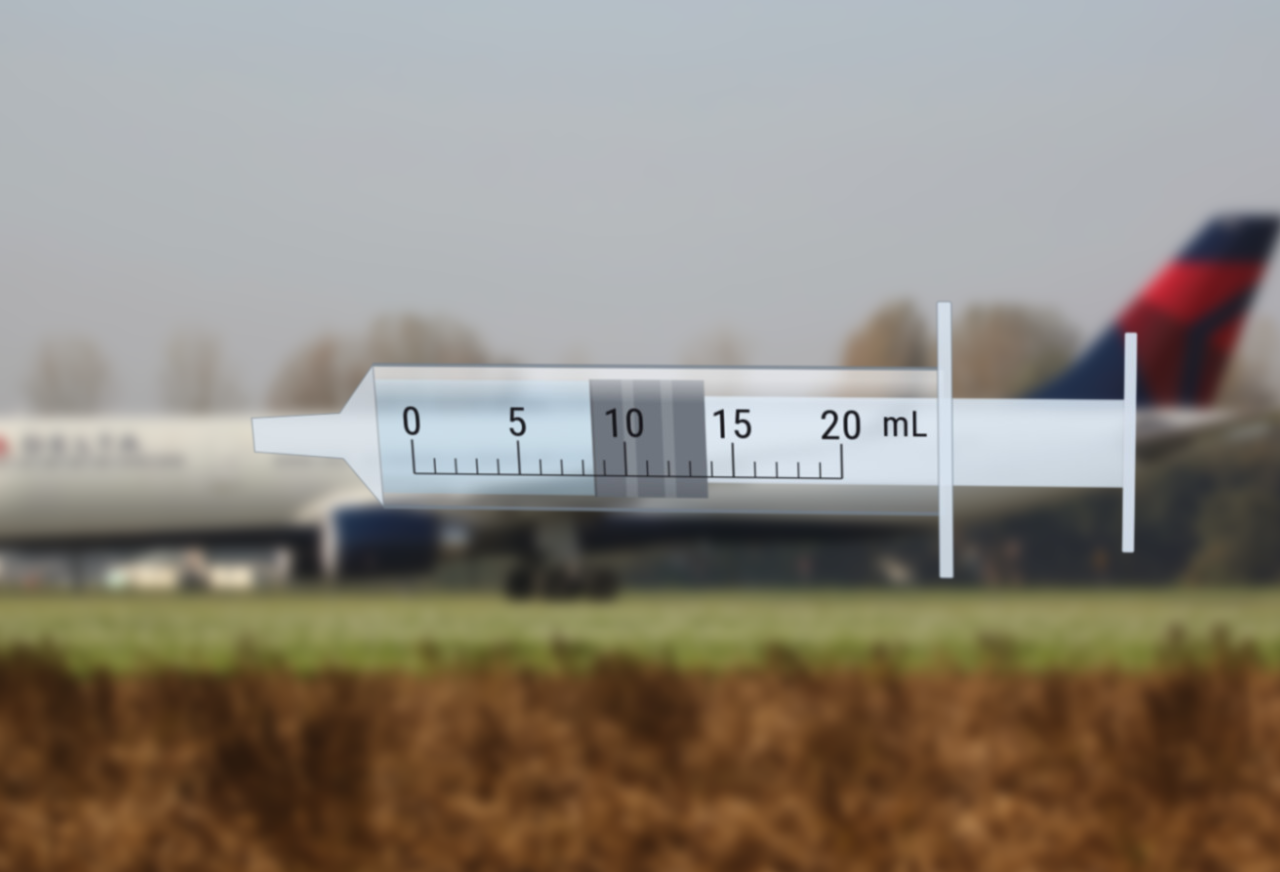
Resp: 8.5,mL
